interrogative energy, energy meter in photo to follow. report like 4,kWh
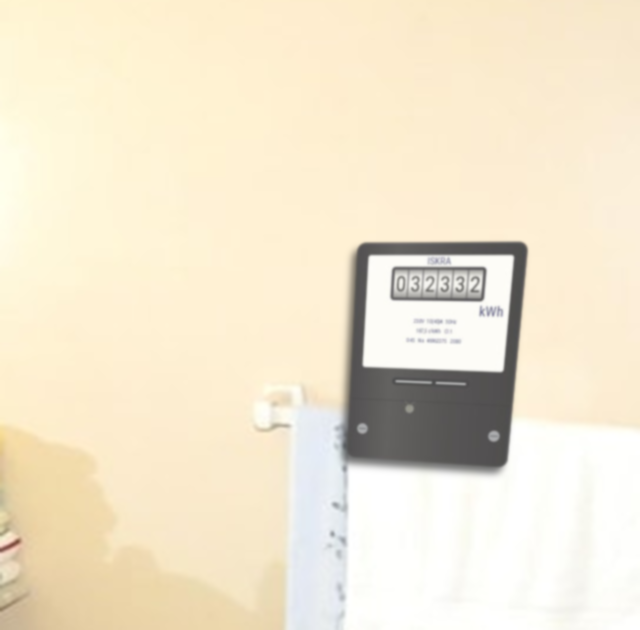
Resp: 32332,kWh
